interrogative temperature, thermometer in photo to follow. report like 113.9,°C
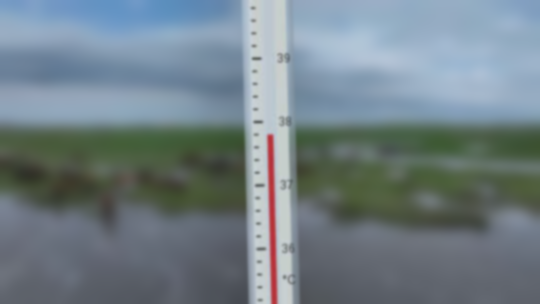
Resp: 37.8,°C
